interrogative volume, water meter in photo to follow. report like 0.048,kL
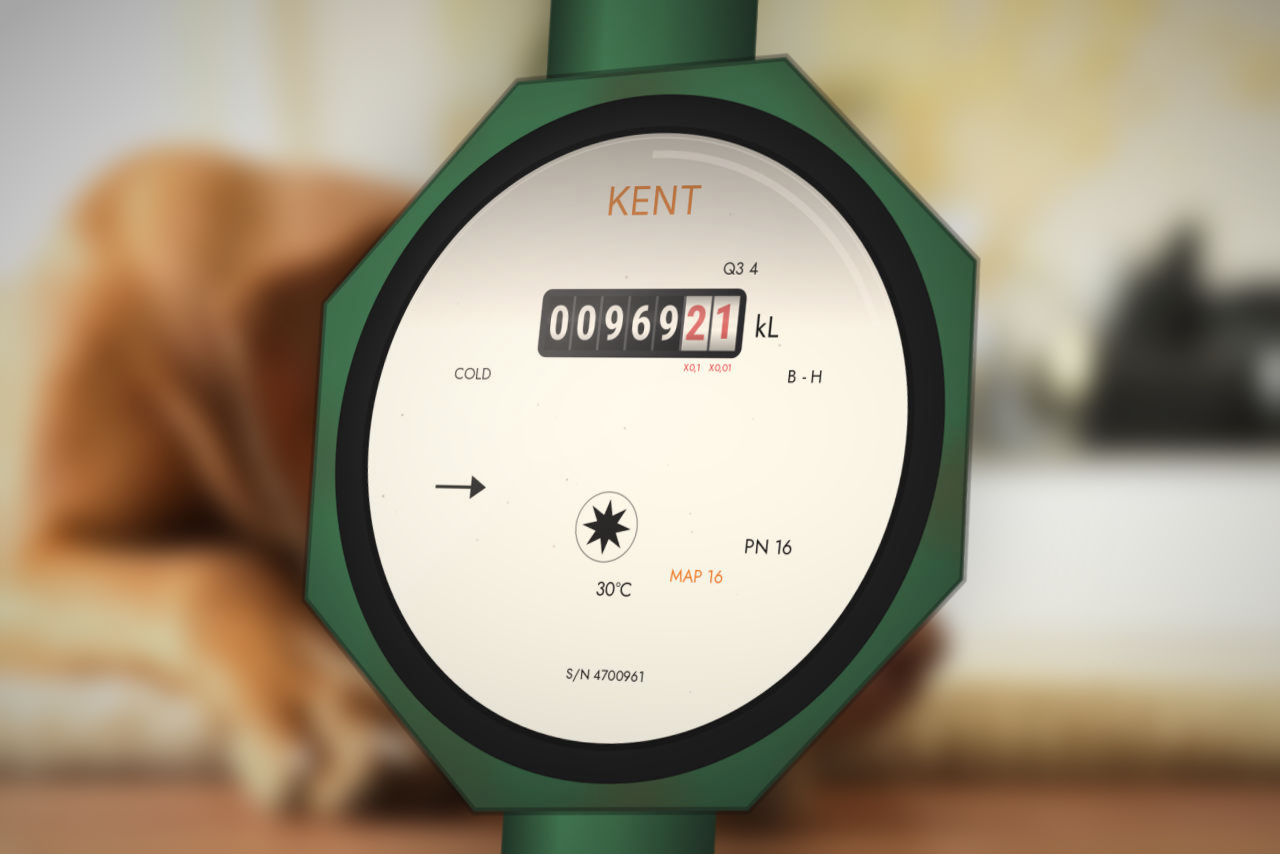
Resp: 969.21,kL
